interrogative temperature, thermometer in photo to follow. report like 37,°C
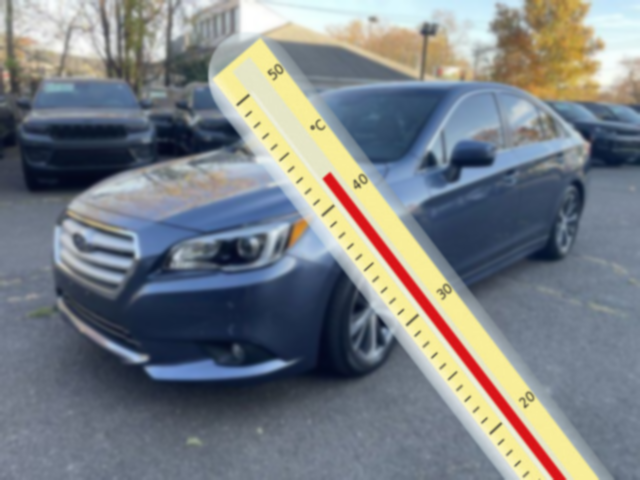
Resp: 42,°C
